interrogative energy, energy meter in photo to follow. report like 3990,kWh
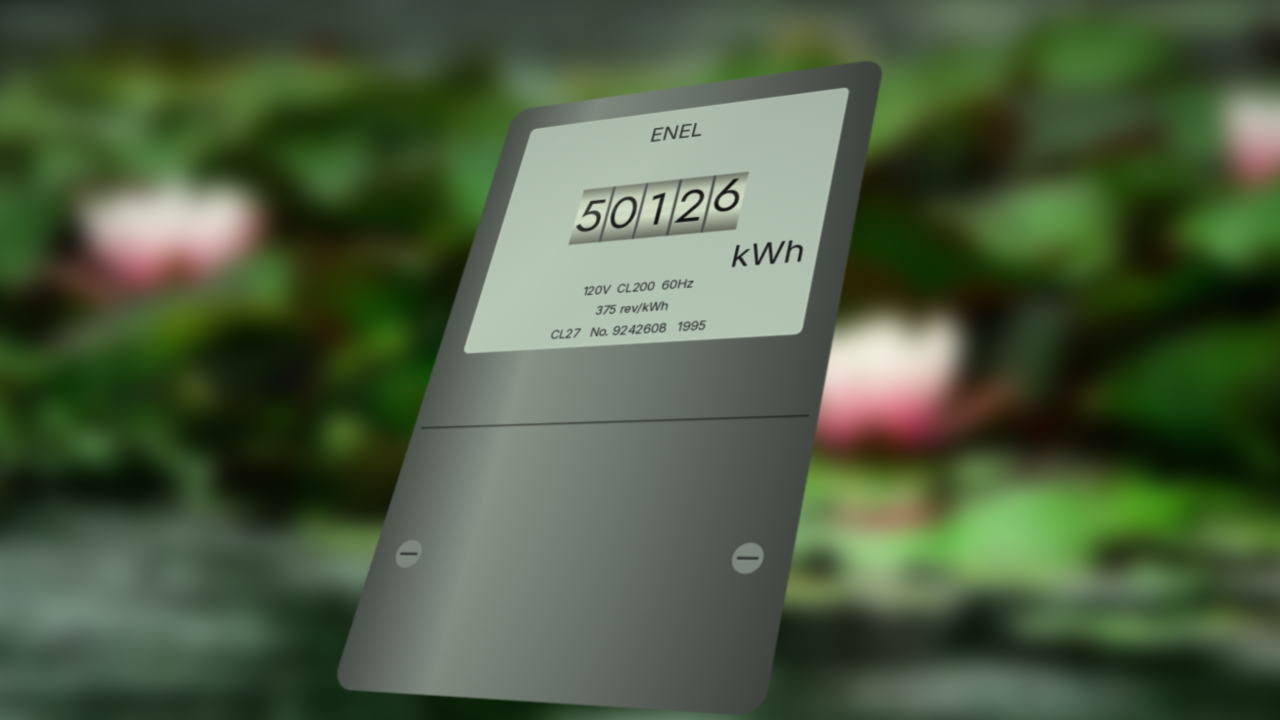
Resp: 50126,kWh
